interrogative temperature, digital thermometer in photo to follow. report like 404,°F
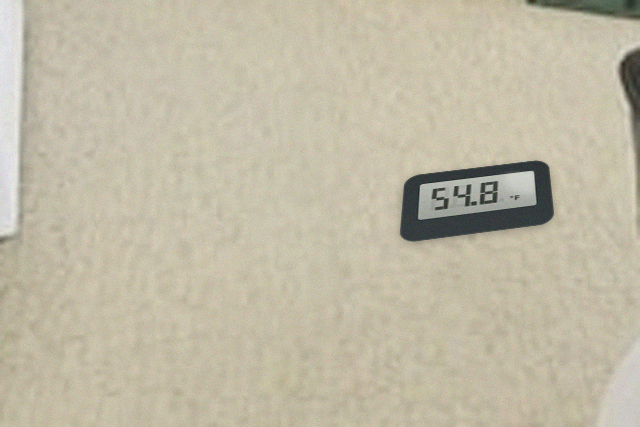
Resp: 54.8,°F
